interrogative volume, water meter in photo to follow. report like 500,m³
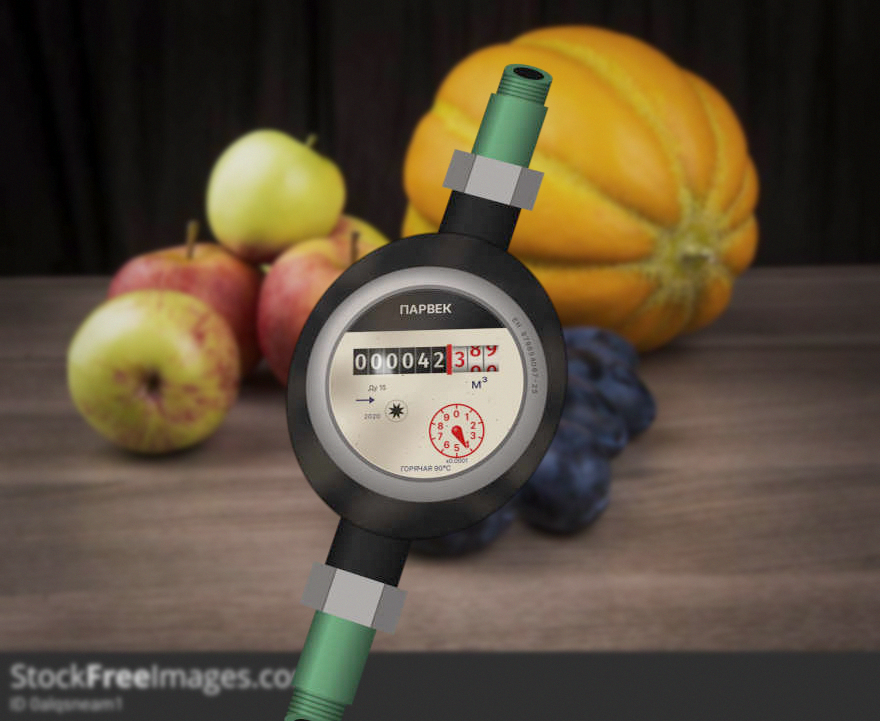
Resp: 42.3894,m³
